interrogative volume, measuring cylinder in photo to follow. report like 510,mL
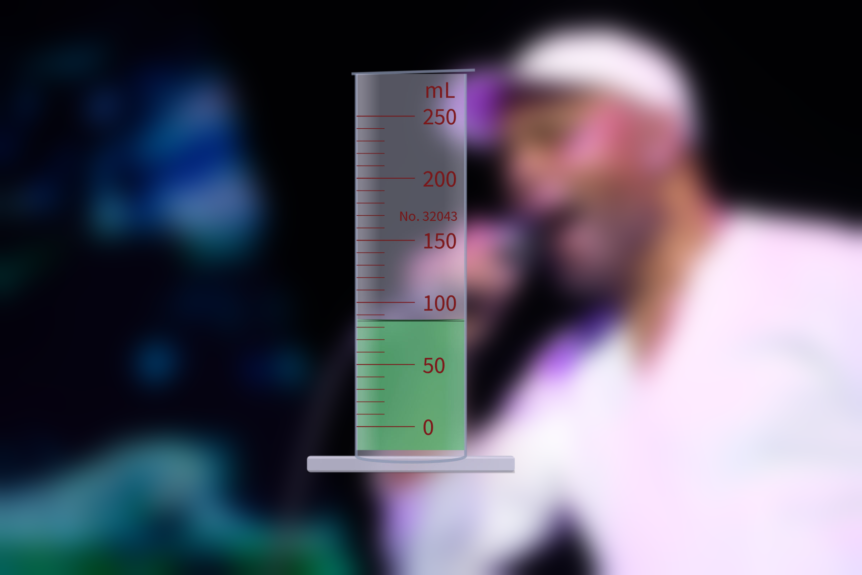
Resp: 85,mL
